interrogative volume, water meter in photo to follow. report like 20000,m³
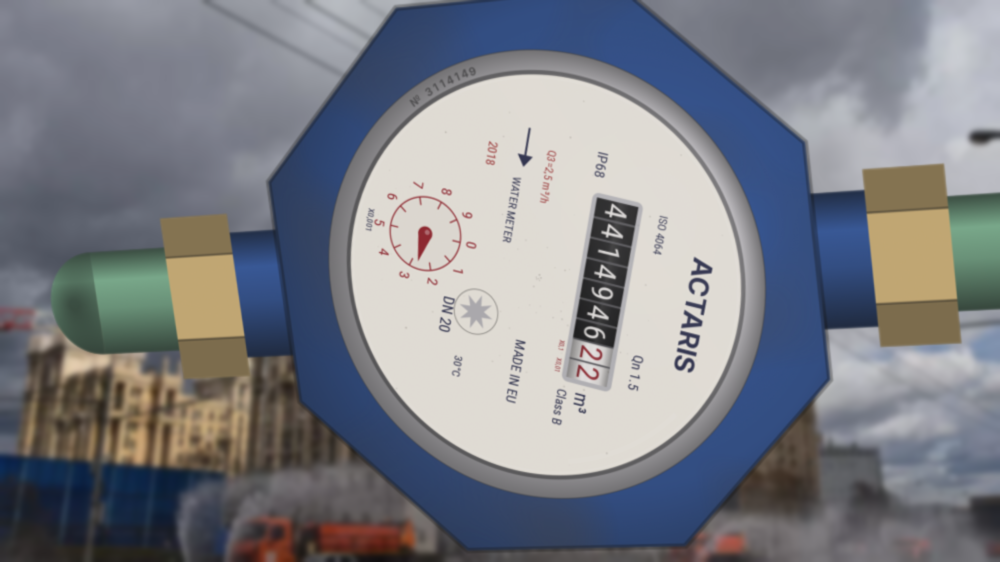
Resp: 4414946.222,m³
